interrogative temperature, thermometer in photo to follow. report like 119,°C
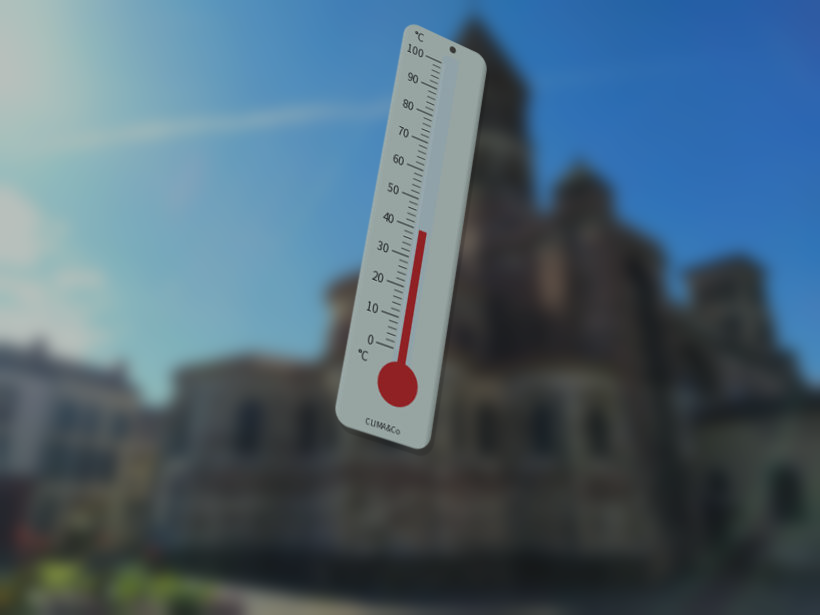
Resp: 40,°C
